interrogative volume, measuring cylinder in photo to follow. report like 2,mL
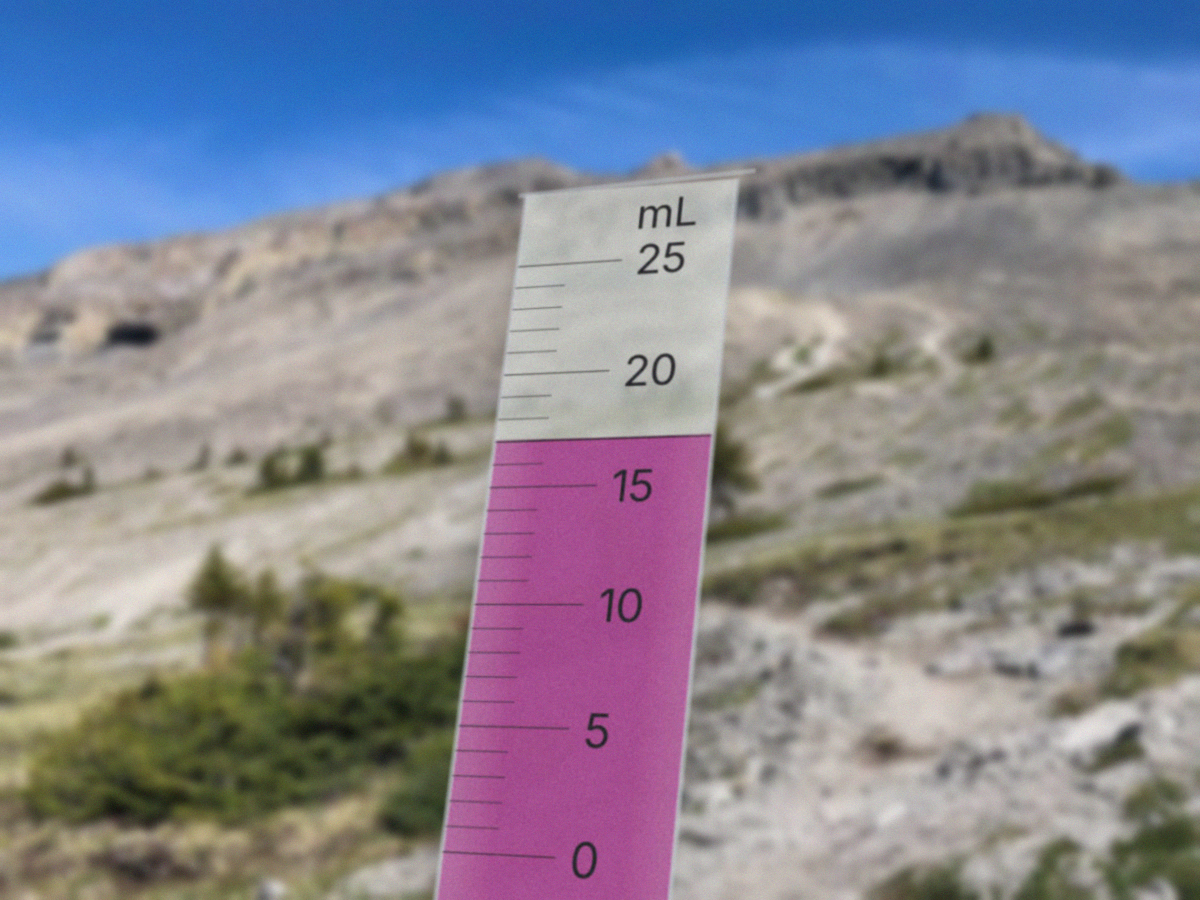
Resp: 17,mL
